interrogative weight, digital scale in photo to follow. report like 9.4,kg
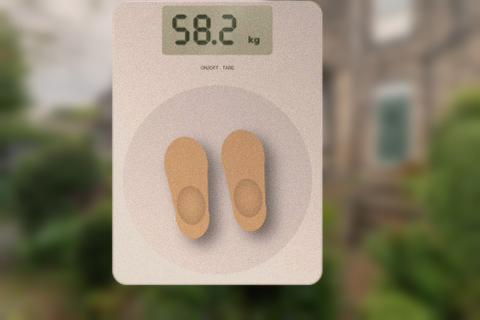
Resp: 58.2,kg
